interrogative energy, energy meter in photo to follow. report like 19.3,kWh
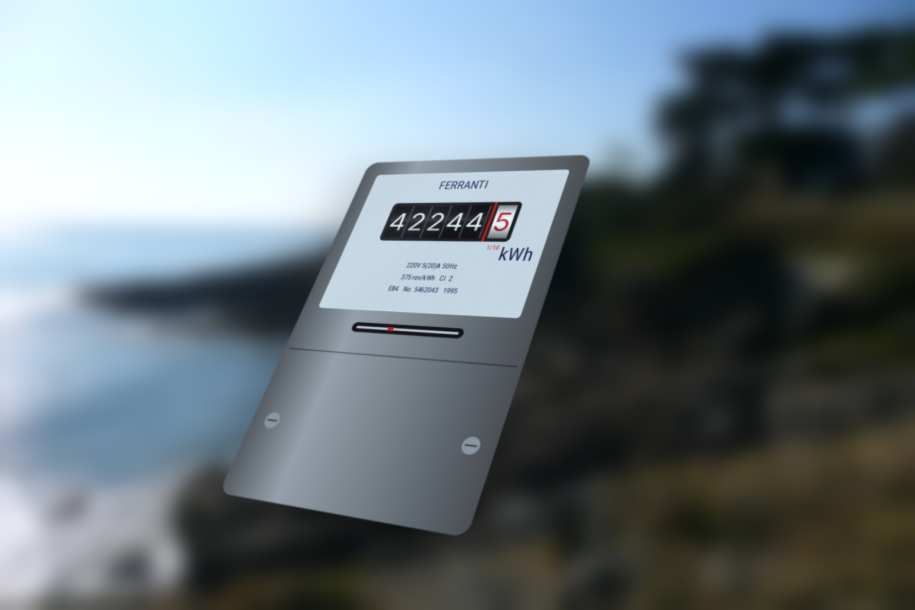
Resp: 42244.5,kWh
